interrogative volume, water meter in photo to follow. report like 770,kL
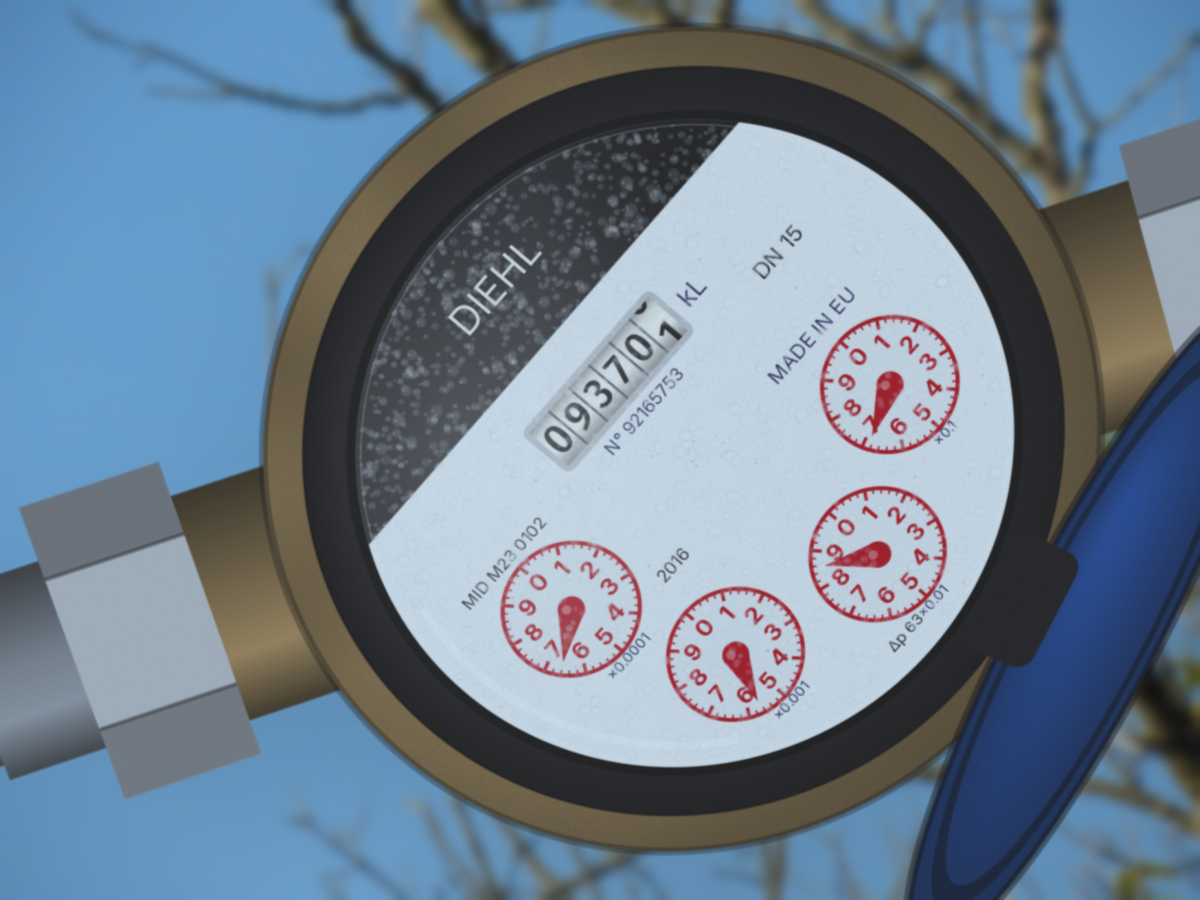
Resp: 93700.6856,kL
